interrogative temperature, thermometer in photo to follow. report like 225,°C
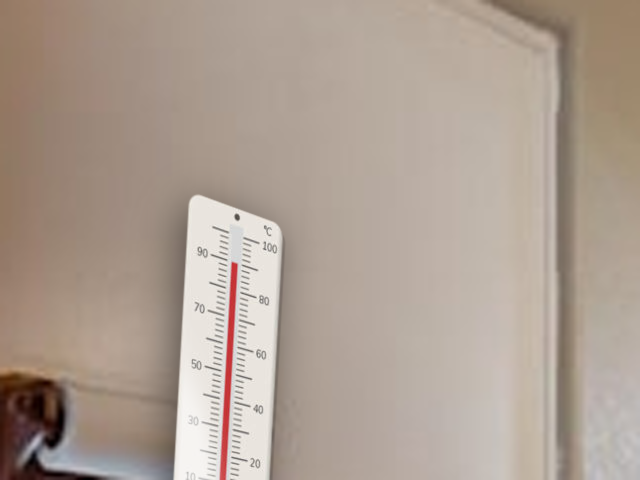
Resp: 90,°C
